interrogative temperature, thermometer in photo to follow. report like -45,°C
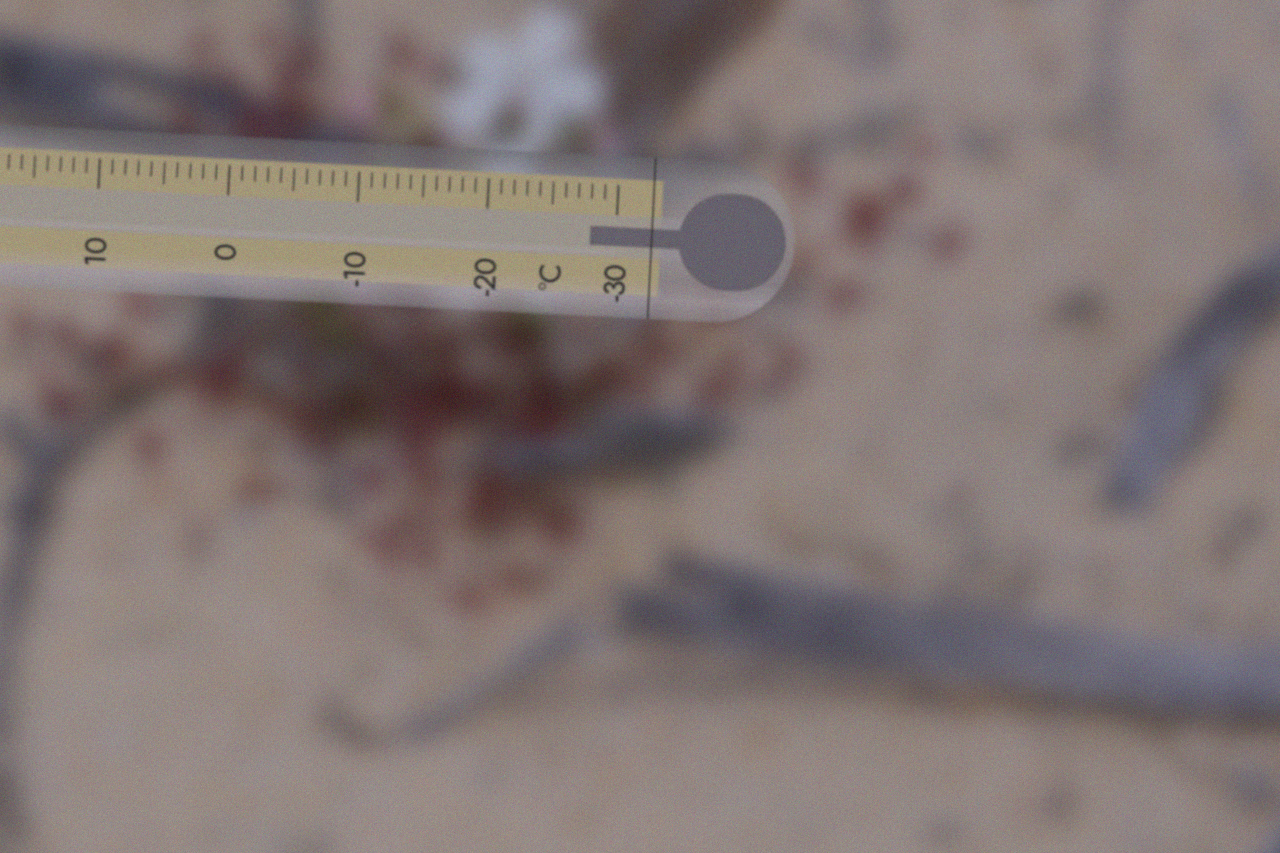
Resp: -28,°C
